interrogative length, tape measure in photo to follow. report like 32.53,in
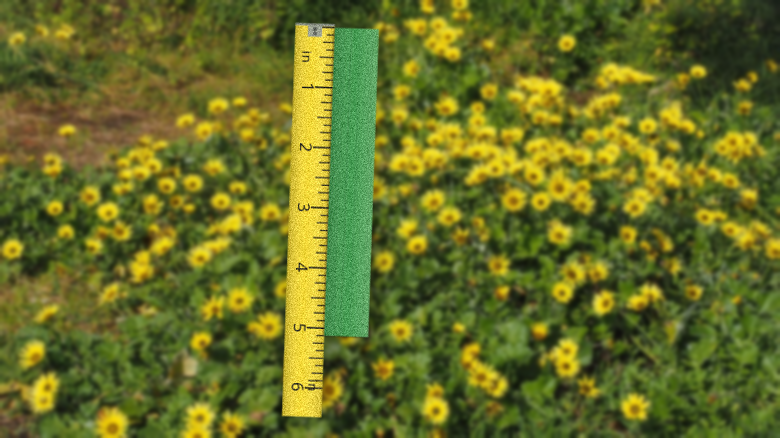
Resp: 5.125,in
